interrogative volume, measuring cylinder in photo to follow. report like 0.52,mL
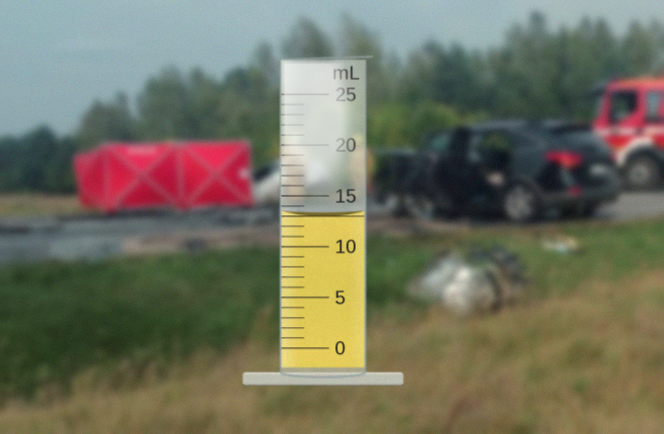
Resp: 13,mL
